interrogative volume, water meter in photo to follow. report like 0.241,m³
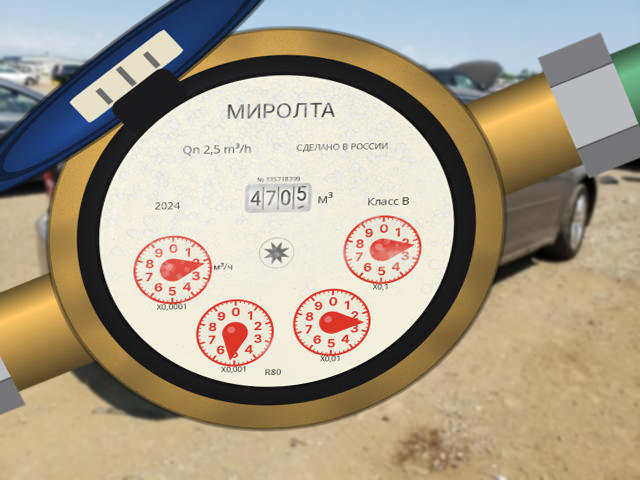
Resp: 4705.2252,m³
